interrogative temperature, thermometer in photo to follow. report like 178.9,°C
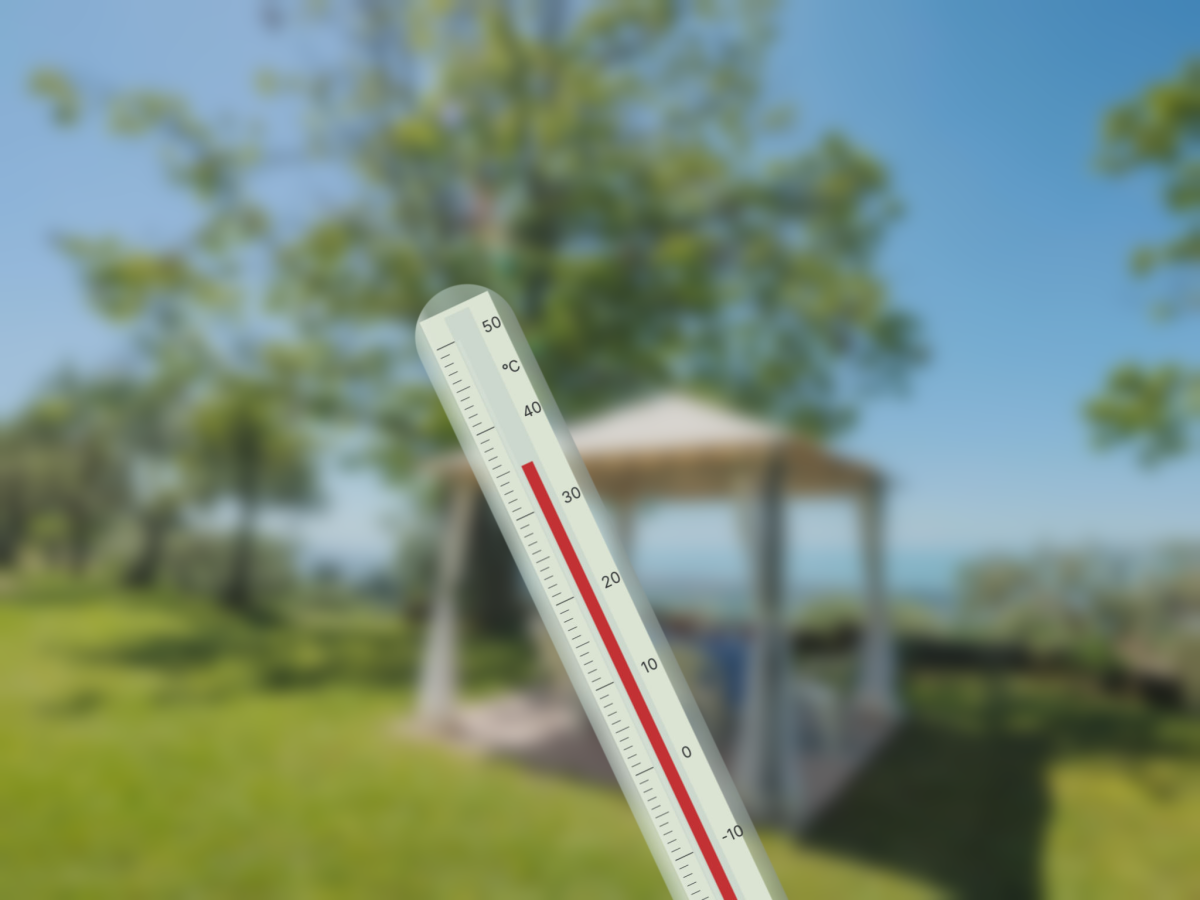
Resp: 35,°C
